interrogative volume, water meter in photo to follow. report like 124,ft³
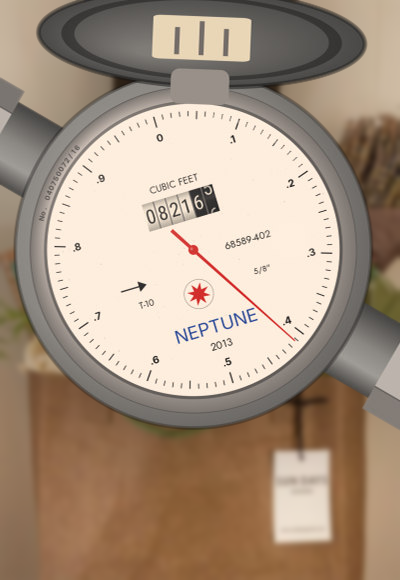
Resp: 82165.41,ft³
